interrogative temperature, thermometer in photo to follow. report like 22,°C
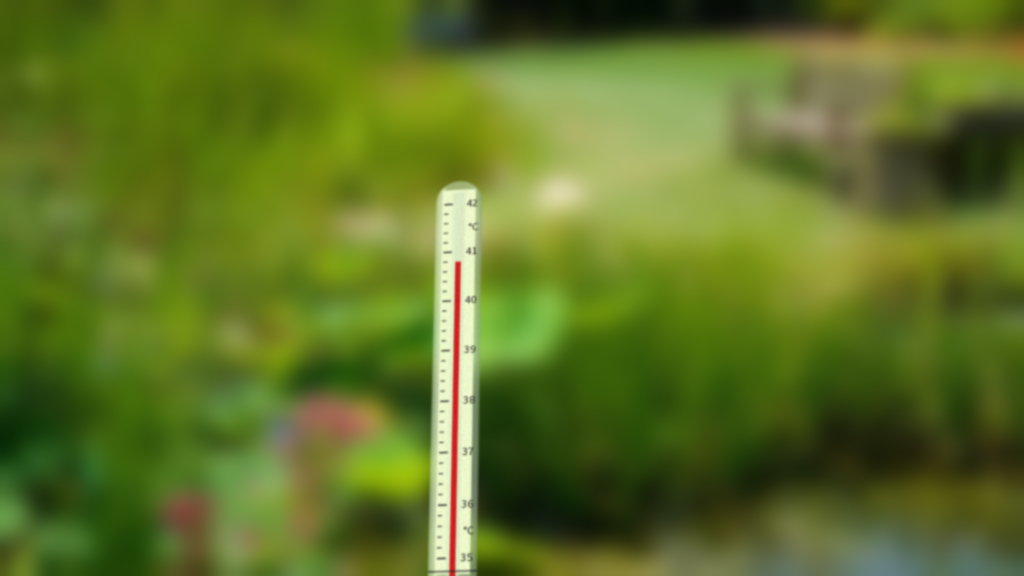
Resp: 40.8,°C
